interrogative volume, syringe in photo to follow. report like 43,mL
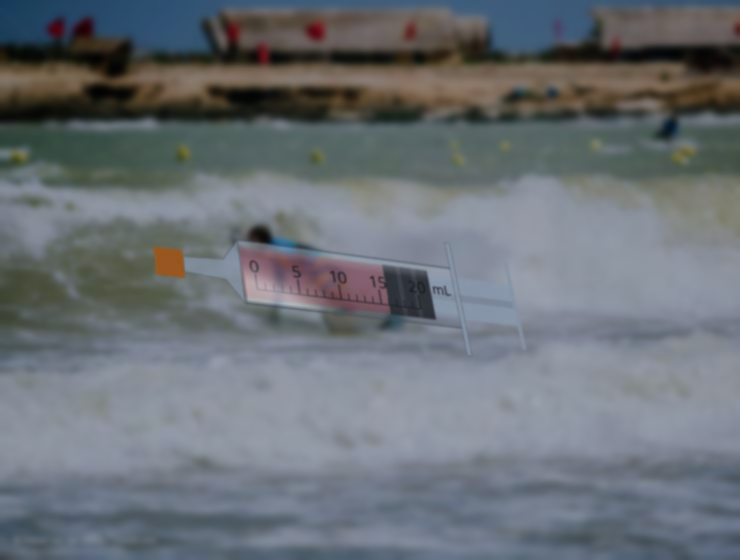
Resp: 16,mL
